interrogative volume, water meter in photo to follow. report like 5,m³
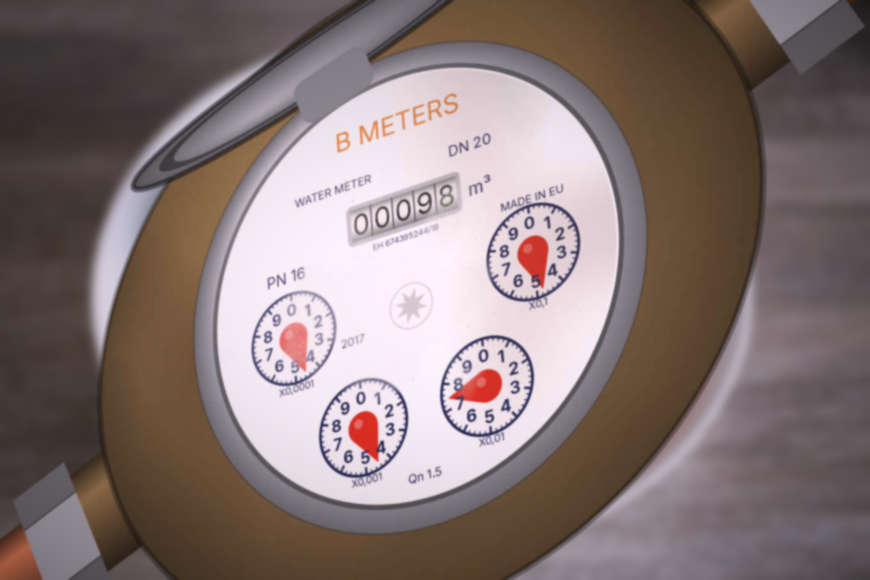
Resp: 98.4744,m³
